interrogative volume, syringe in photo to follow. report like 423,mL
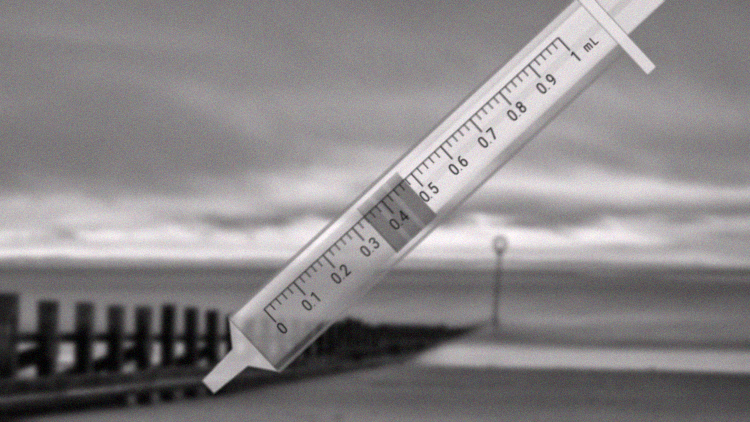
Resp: 0.34,mL
